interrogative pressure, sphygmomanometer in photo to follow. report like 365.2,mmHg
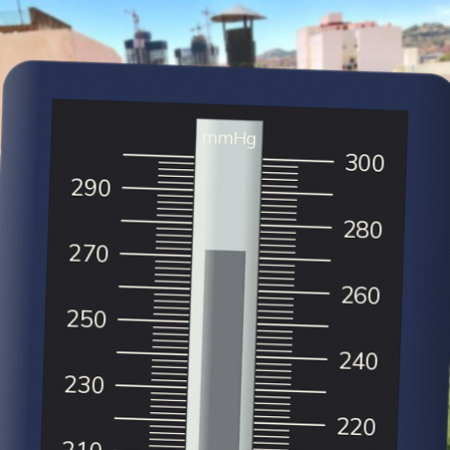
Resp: 272,mmHg
